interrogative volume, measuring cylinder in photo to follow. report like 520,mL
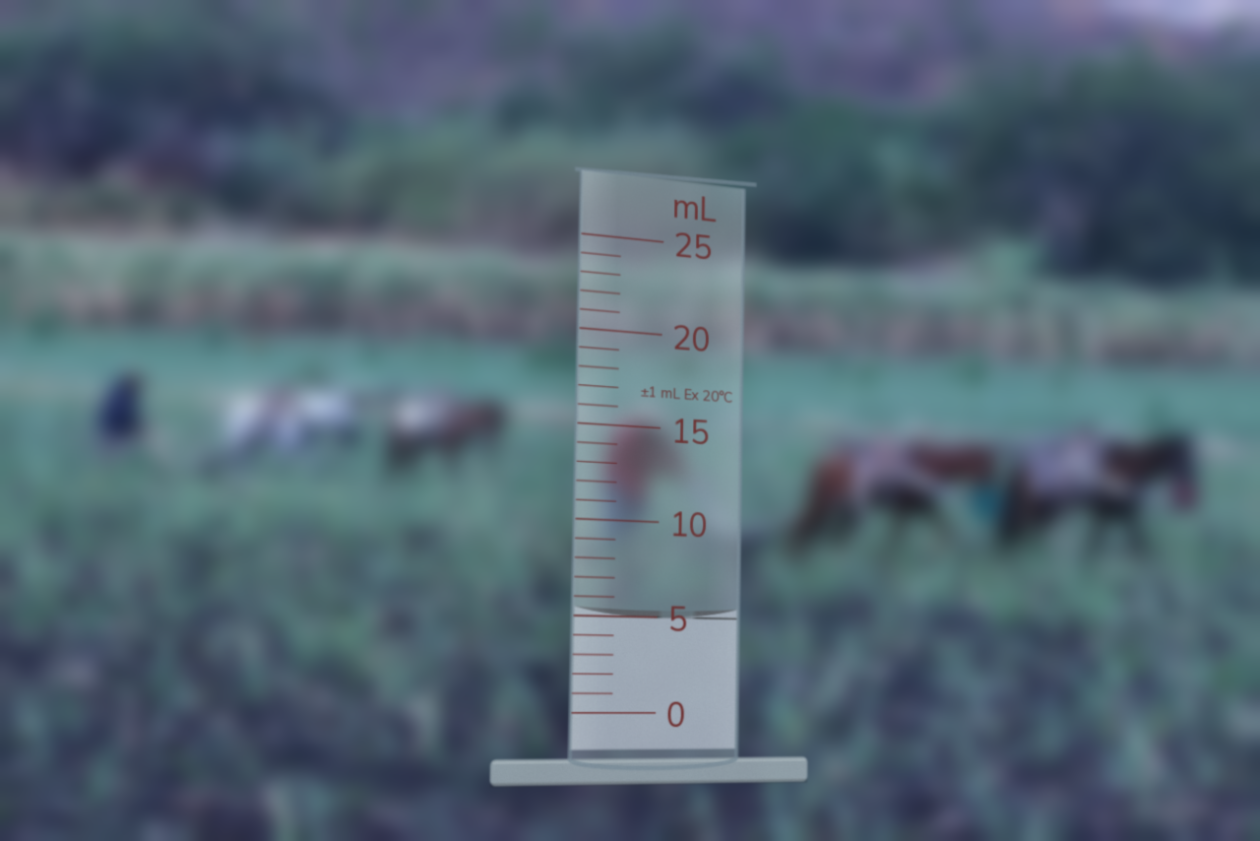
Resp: 5,mL
